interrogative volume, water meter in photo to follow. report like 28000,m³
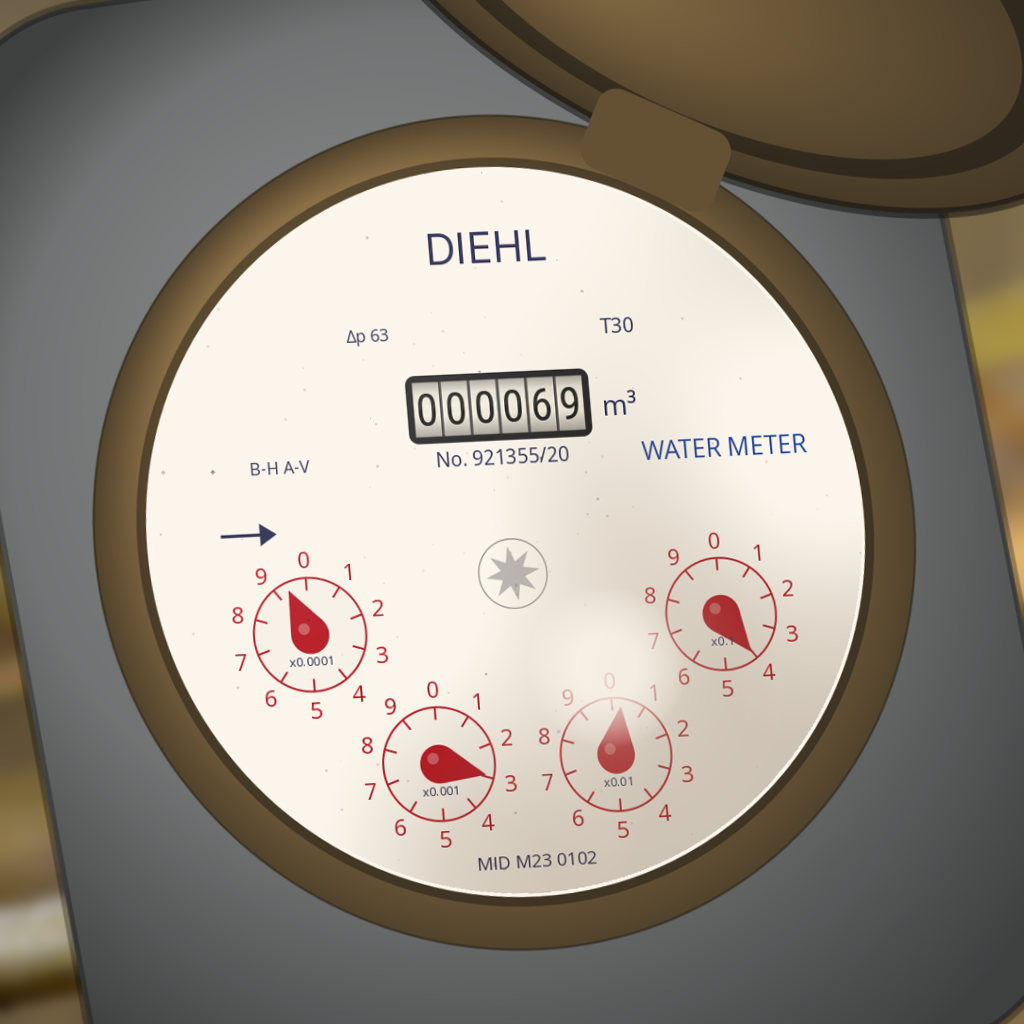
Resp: 69.4029,m³
